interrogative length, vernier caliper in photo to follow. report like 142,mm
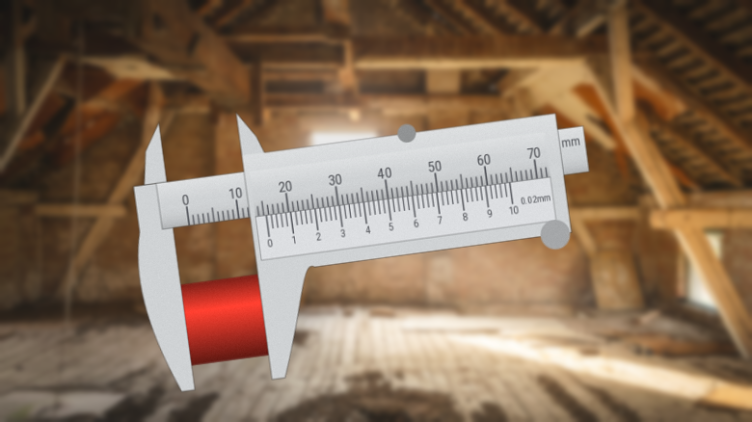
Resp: 15.5,mm
